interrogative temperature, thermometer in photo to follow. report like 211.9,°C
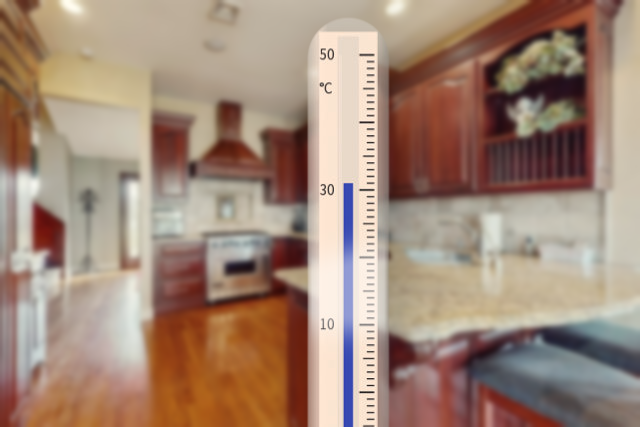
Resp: 31,°C
